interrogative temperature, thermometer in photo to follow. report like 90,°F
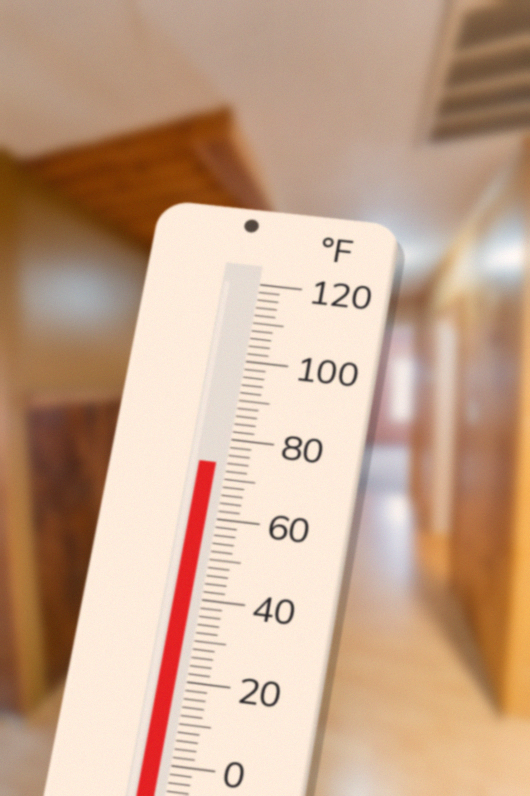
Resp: 74,°F
